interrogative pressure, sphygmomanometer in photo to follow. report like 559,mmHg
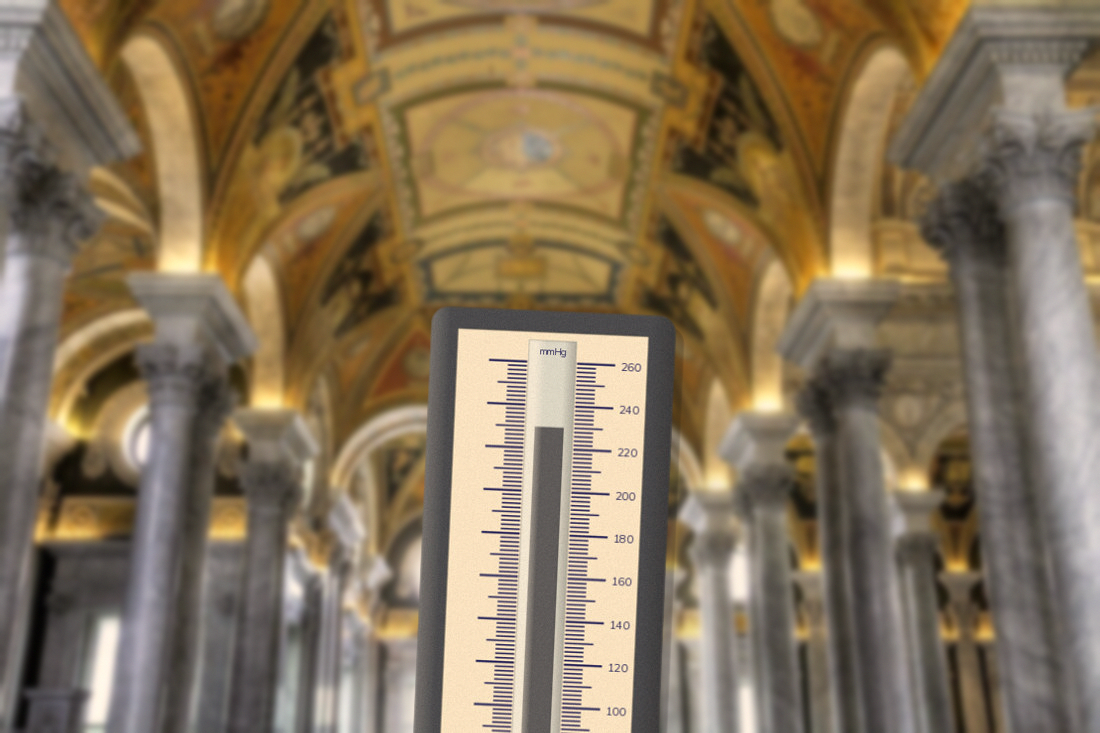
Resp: 230,mmHg
